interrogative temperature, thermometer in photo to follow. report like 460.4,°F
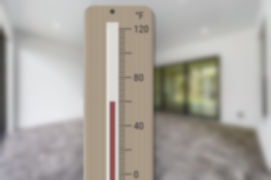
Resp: 60,°F
